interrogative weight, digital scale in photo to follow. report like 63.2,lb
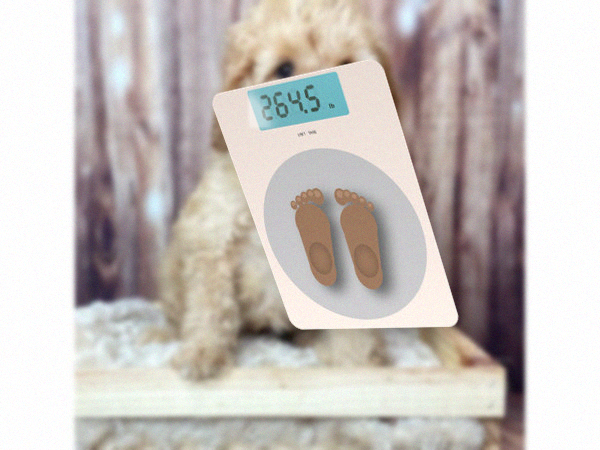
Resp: 264.5,lb
